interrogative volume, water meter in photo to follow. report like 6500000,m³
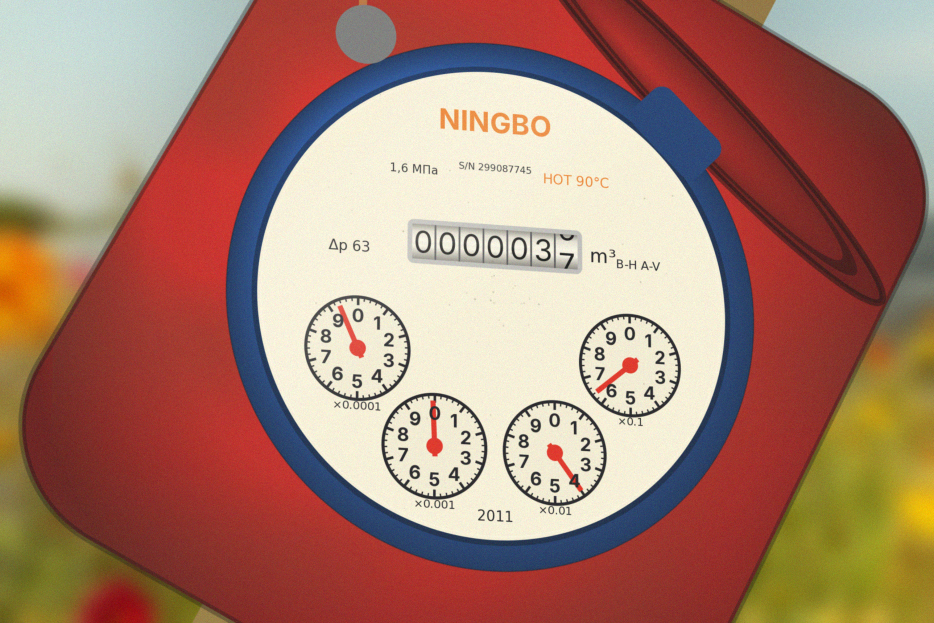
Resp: 36.6399,m³
